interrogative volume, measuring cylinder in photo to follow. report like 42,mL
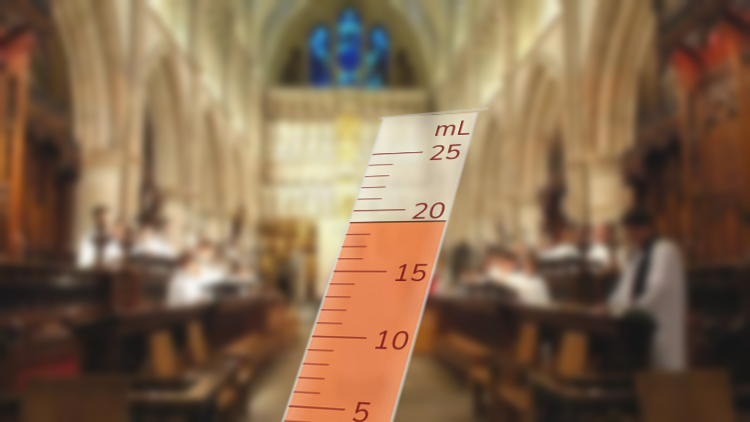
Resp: 19,mL
